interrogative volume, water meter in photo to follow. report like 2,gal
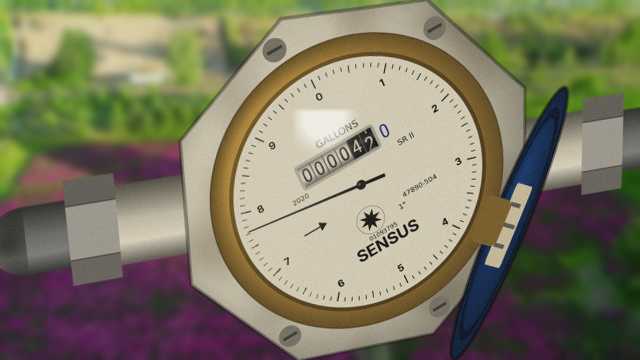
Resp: 417.7,gal
